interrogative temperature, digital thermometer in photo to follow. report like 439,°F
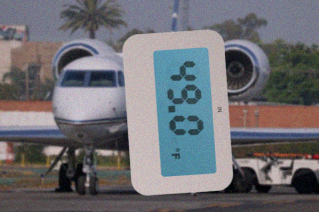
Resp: 49.0,°F
